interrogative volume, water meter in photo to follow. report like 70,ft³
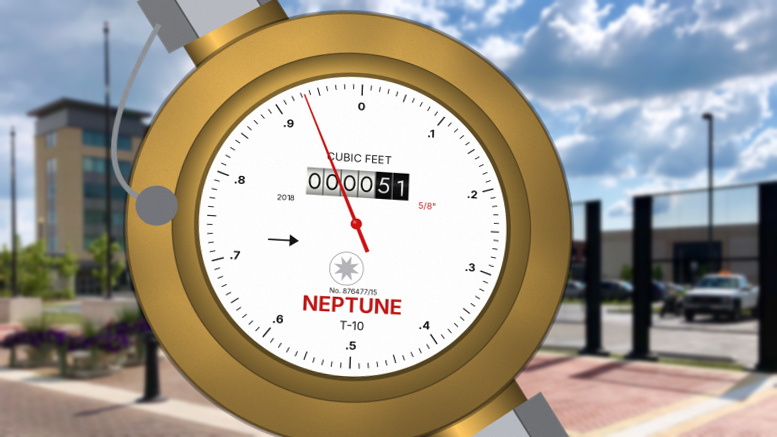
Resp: 50.93,ft³
